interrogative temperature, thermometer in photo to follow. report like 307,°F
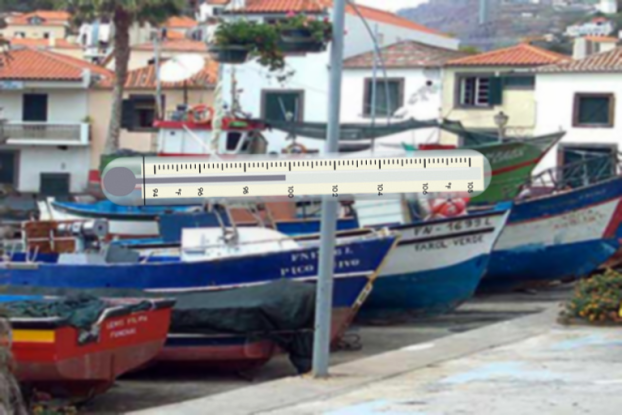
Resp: 99.8,°F
